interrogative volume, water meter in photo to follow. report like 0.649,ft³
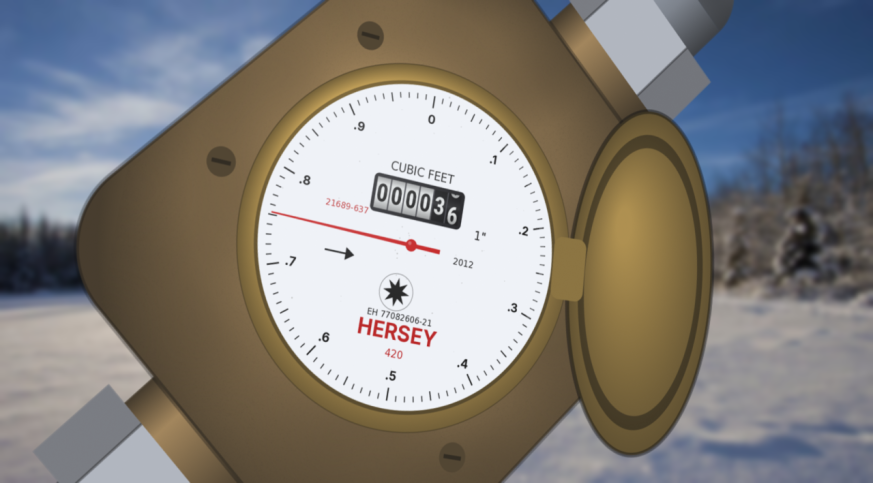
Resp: 35.75,ft³
